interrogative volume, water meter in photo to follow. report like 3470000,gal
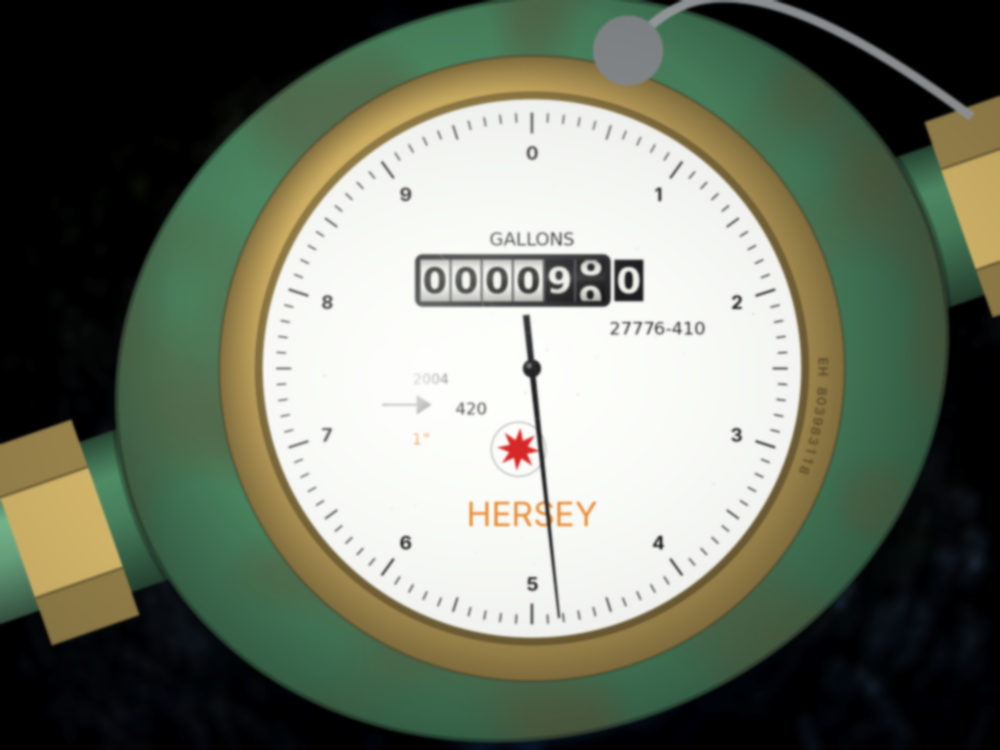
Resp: 984.8,gal
